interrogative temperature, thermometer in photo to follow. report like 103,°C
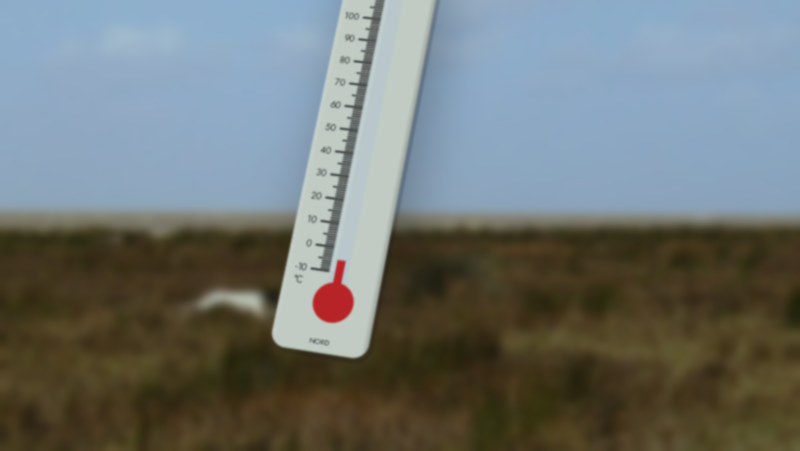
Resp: -5,°C
